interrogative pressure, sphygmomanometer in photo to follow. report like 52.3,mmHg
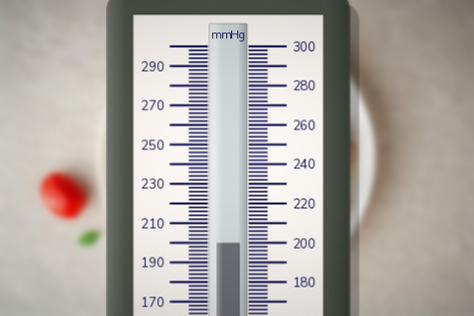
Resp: 200,mmHg
